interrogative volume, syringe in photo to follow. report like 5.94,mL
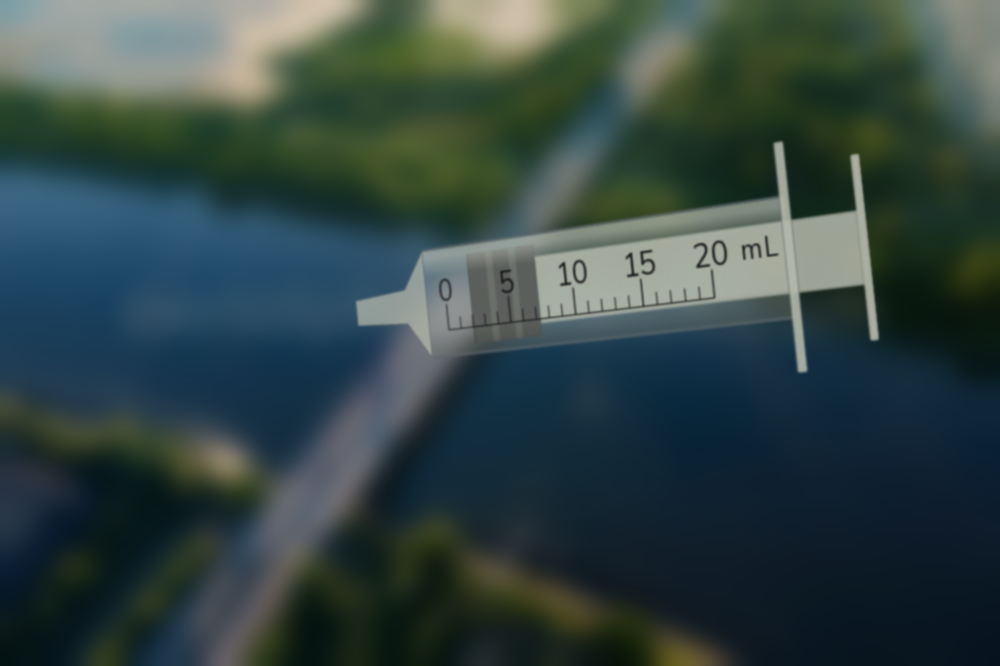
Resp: 2,mL
